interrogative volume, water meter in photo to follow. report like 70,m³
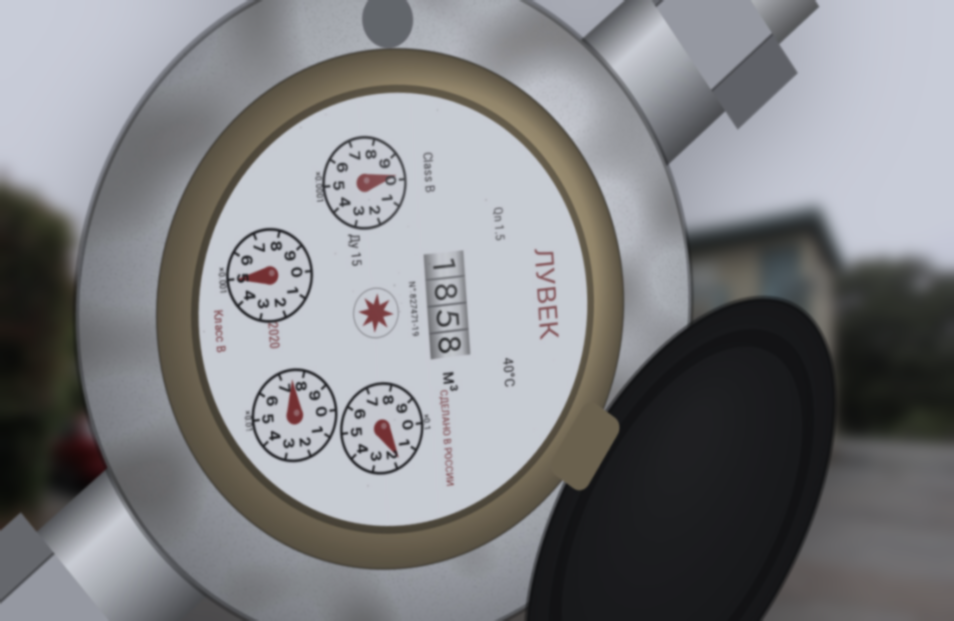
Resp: 1858.1749,m³
